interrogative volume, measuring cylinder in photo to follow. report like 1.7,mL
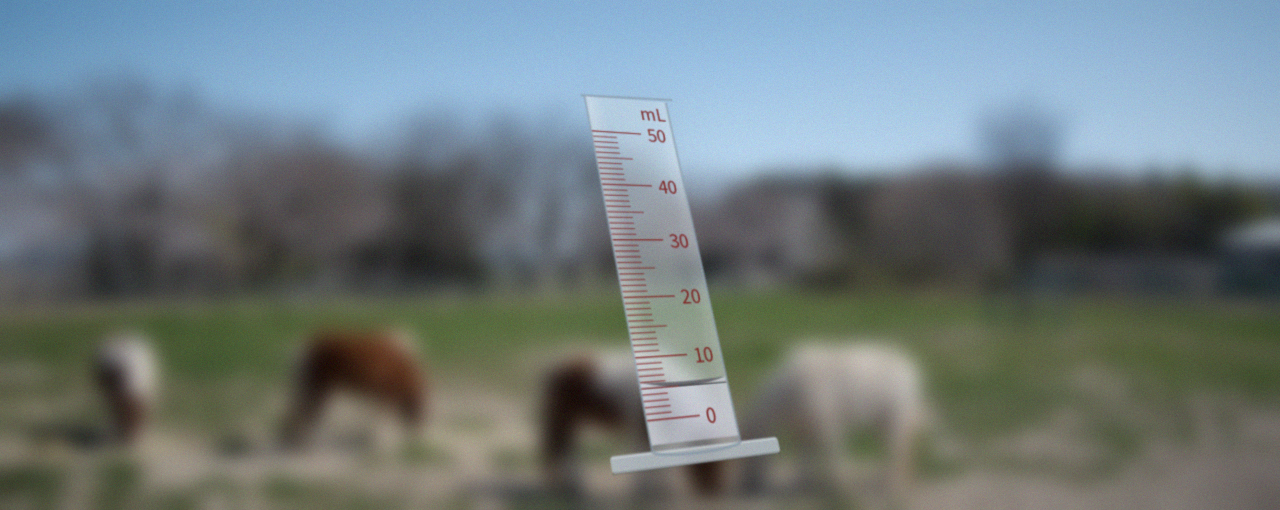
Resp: 5,mL
